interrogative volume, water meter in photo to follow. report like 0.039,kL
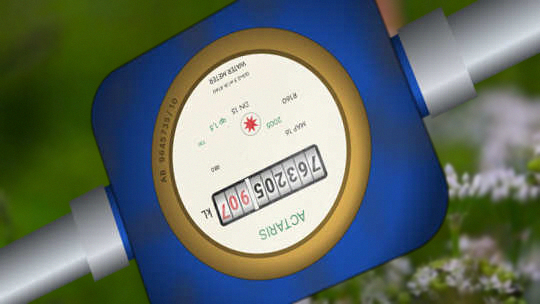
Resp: 763205.907,kL
